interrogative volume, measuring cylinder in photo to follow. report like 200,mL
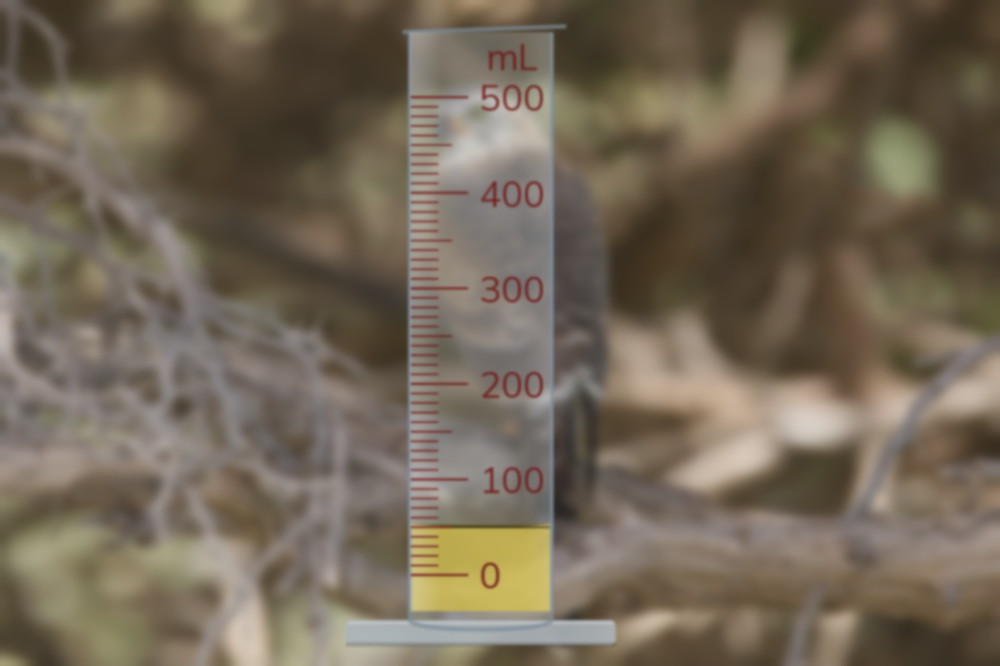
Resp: 50,mL
